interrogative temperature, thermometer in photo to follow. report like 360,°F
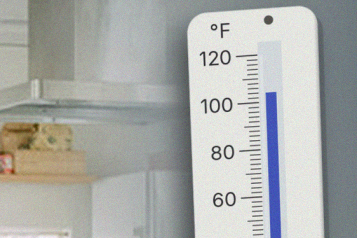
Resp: 104,°F
